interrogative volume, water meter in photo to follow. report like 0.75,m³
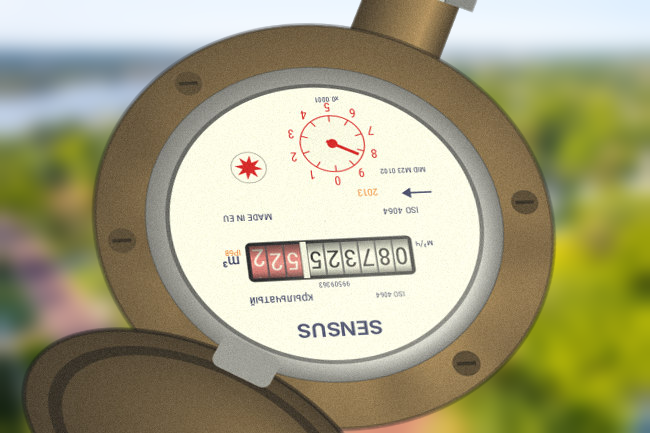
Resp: 87325.5218,m³
